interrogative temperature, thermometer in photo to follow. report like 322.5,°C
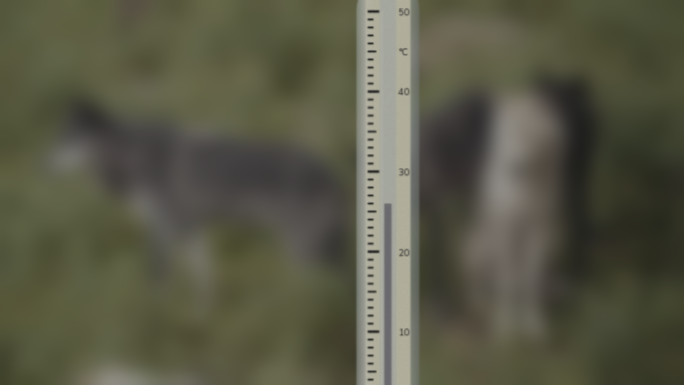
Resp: 26,°C
